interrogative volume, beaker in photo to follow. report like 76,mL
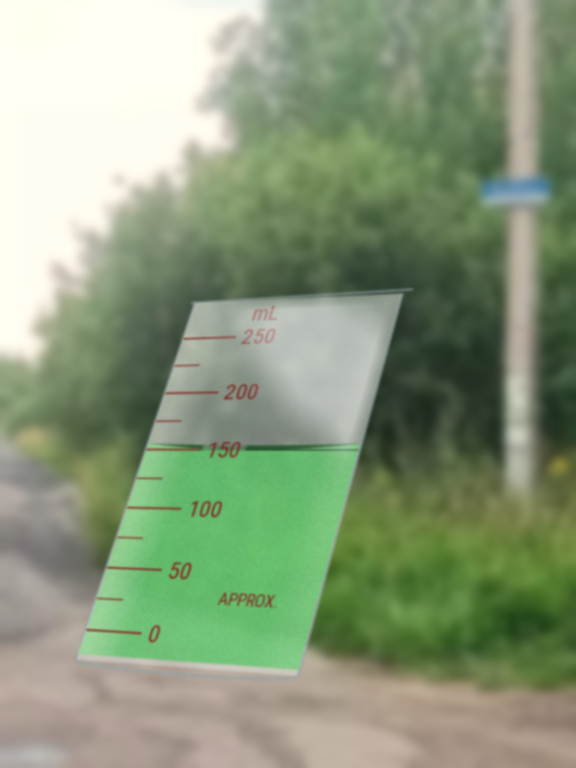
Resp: 150,mL
